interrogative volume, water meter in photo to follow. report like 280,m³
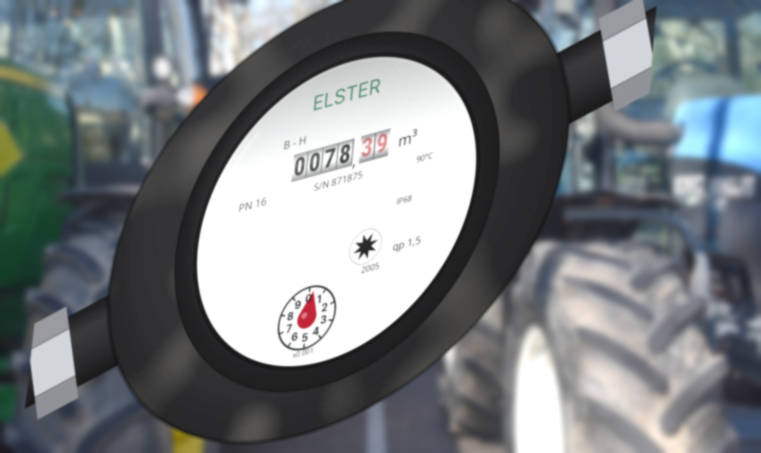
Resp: 78.390,m³
